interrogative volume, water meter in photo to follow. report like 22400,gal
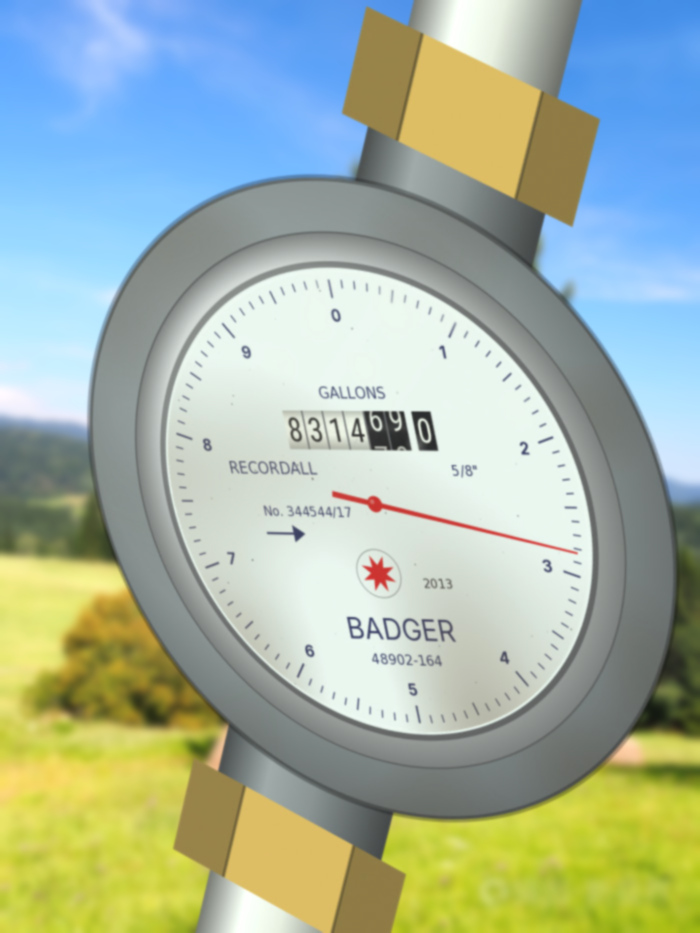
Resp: 8314692.8,gal
